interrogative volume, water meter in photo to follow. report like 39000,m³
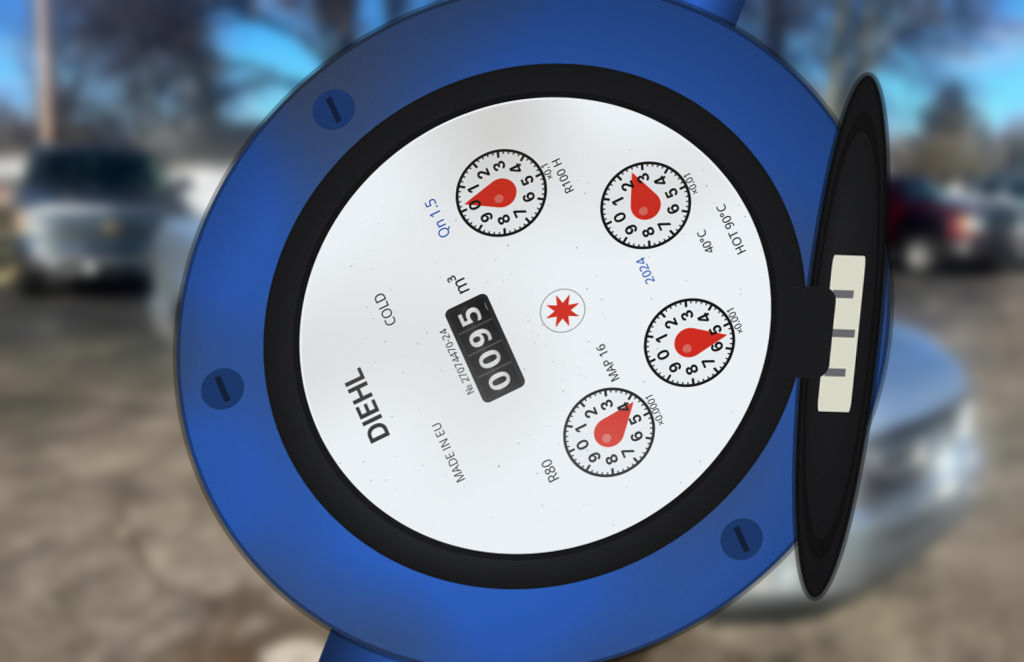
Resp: 95.0254,m³
